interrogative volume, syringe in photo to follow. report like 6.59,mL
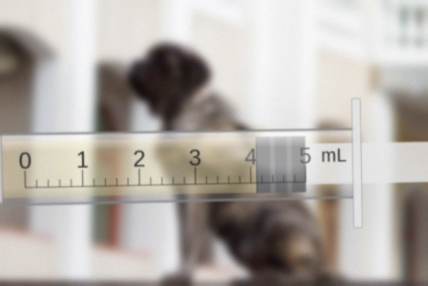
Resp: 4.1,mL
